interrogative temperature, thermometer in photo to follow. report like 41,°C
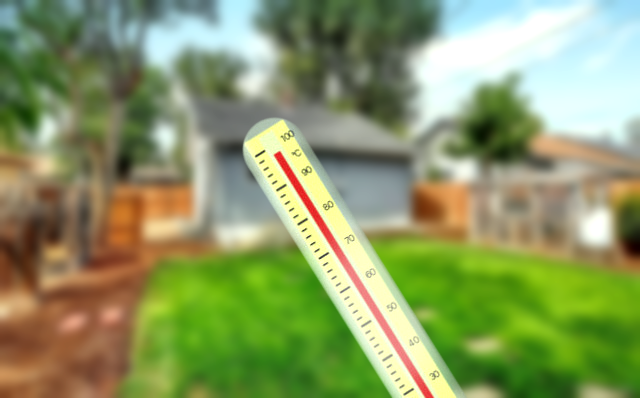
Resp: 98,°C
